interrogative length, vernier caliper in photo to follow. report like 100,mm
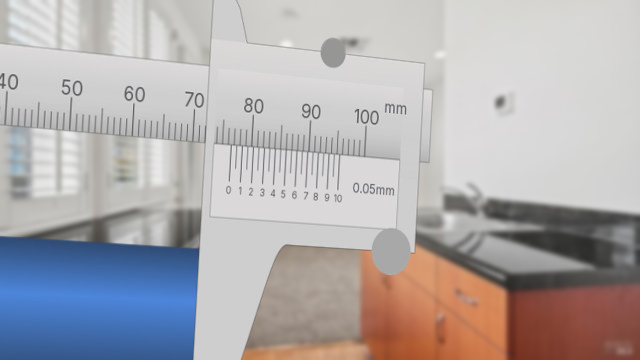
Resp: 76.5,mm
